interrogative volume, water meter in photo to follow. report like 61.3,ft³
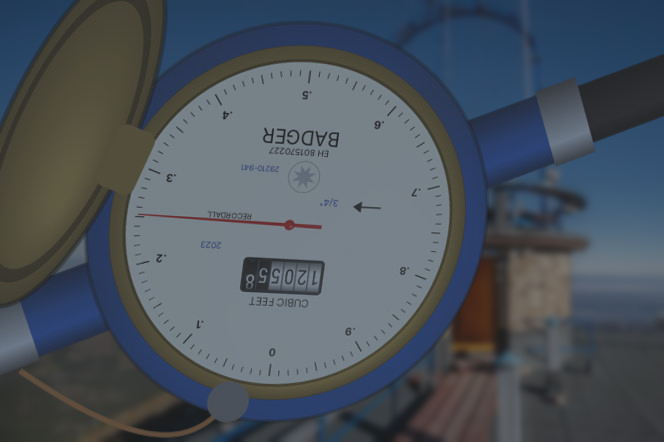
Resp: 120558.25,ft³
